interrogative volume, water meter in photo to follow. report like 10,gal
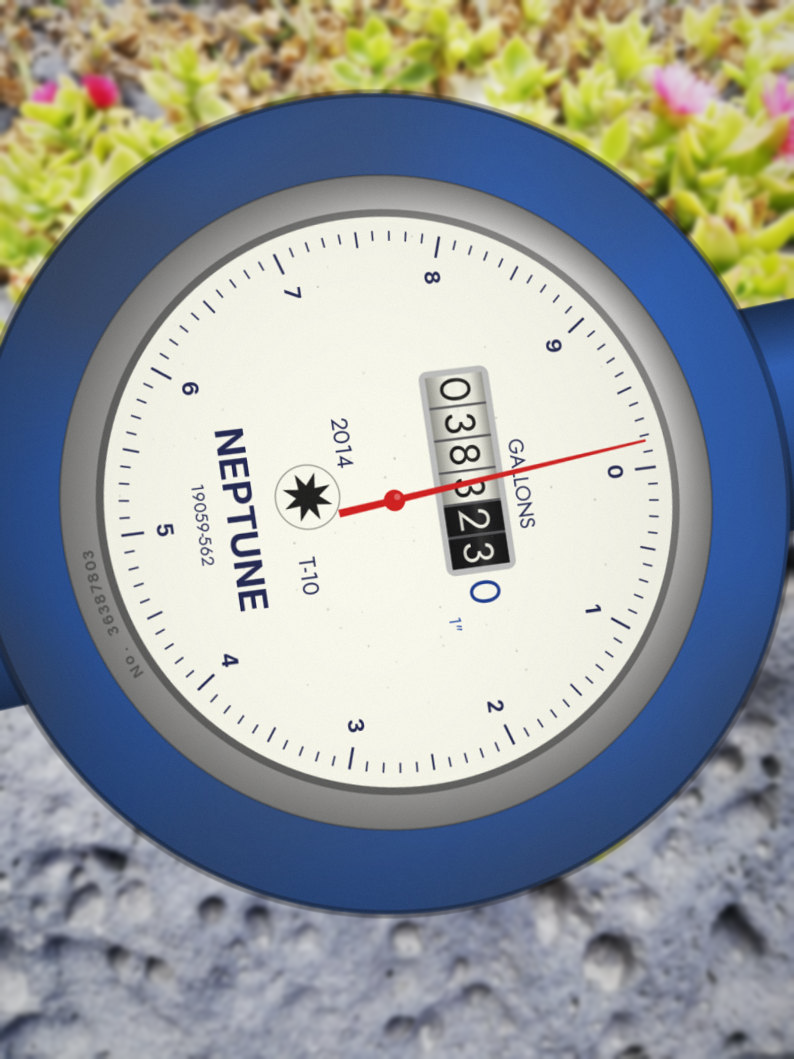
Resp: 383229.8,gal
